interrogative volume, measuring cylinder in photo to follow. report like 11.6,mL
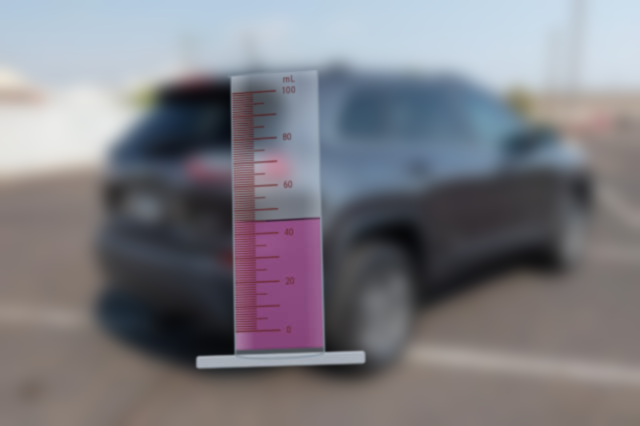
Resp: 45,mL
